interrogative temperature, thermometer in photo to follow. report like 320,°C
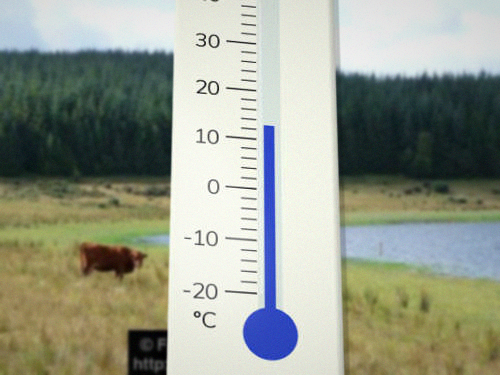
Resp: 13,°C
